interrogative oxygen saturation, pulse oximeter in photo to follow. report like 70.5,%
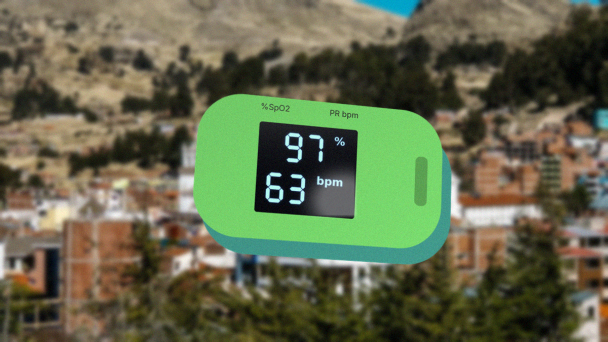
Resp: 97,%
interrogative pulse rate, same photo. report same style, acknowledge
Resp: 63,bpm
